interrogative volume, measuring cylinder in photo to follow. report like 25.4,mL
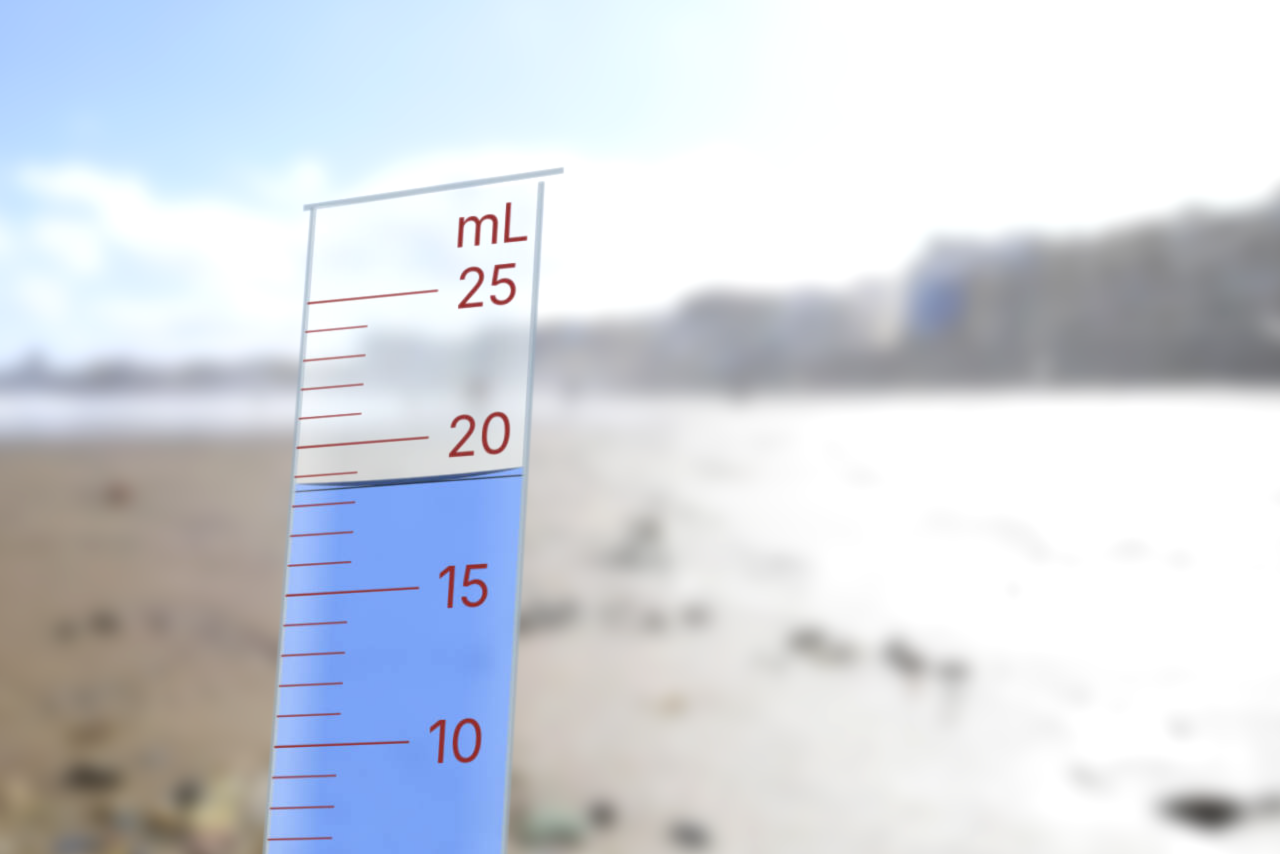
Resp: 18.5,mL
